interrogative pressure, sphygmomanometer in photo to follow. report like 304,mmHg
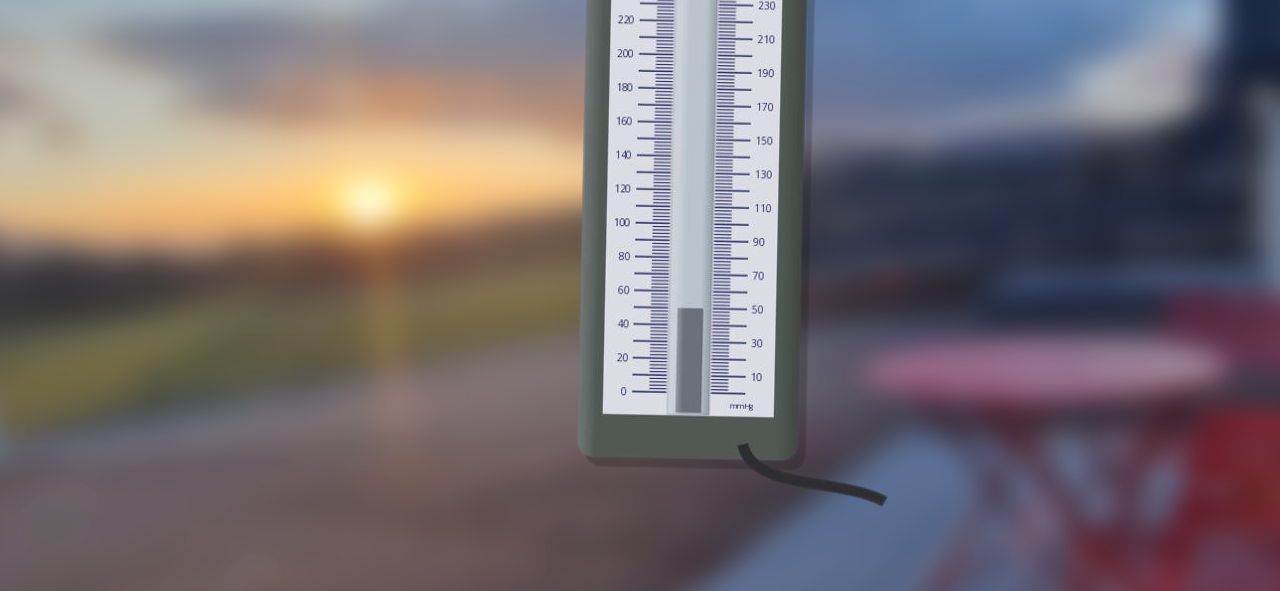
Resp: 50,mmHg
